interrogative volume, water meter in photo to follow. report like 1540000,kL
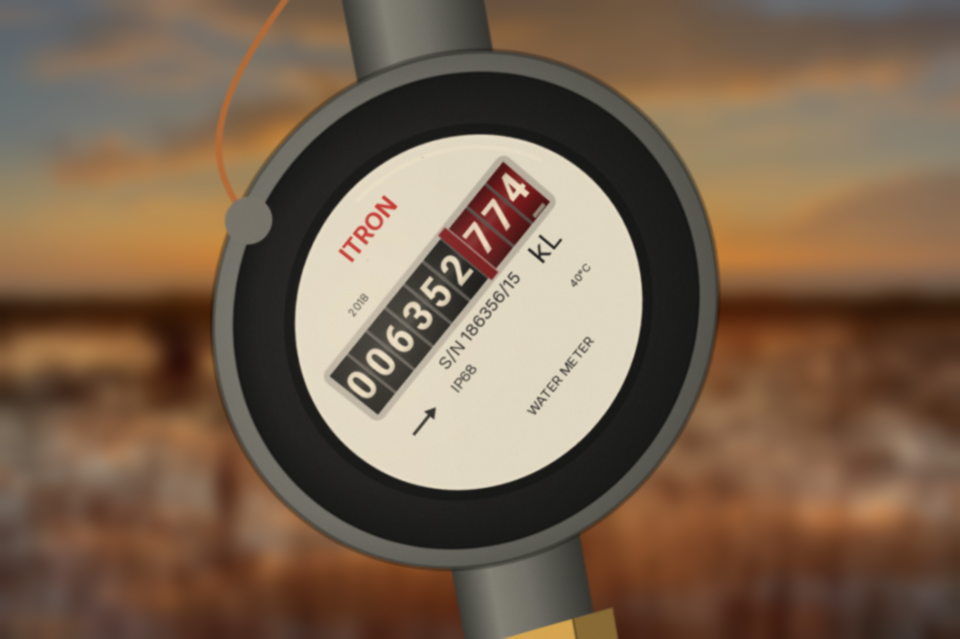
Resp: 6352.774,kL
